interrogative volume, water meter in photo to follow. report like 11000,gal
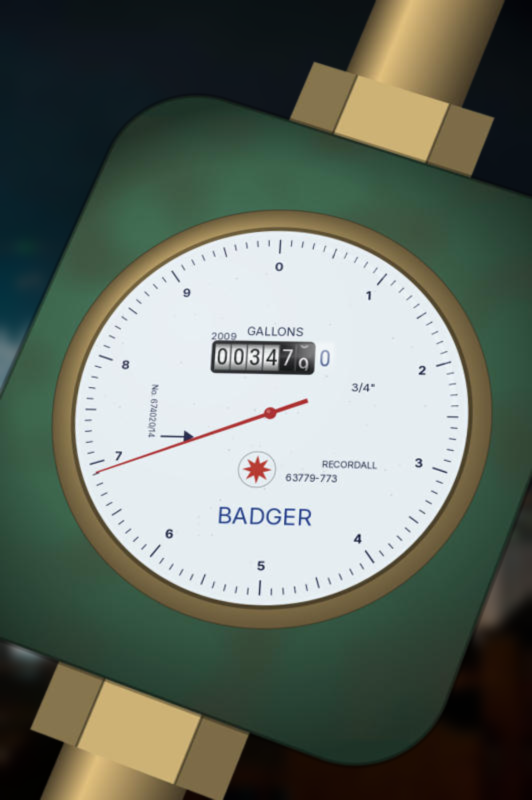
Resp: 34786.9,gal
